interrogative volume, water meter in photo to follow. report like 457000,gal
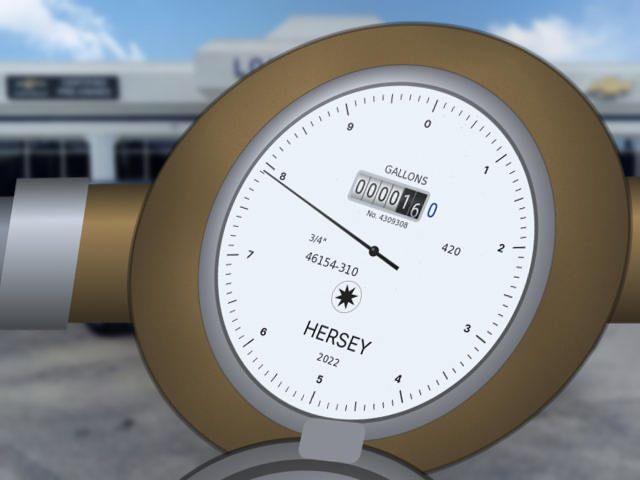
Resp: 157.9,gal
